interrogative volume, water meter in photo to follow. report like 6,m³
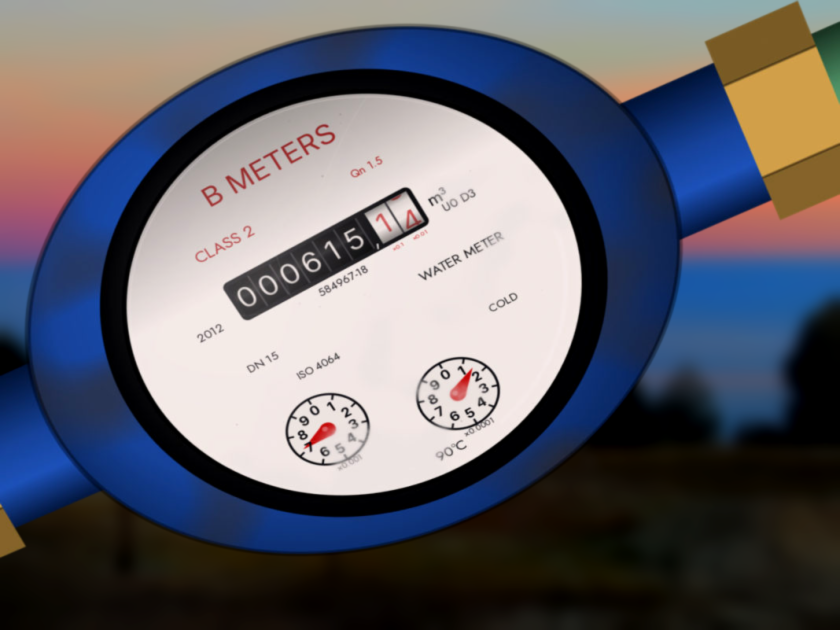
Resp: 615.1371,m³
